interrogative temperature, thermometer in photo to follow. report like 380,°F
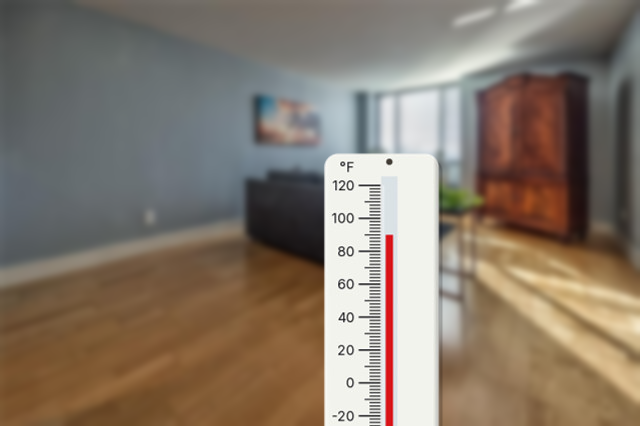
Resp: 90,°F
